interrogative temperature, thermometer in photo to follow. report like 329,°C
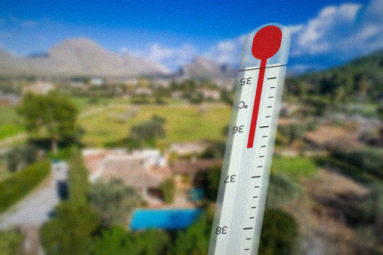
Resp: 36.4,°C
